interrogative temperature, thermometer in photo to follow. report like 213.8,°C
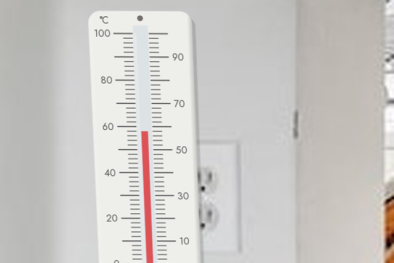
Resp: 58,°C
